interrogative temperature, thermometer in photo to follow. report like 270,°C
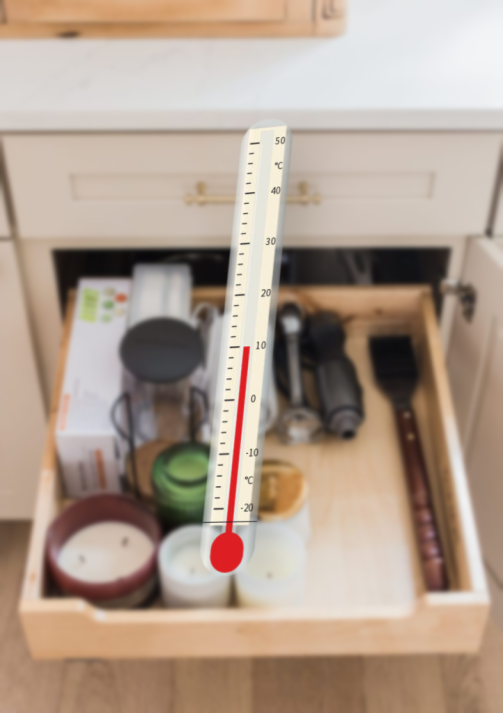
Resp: 10,°C
